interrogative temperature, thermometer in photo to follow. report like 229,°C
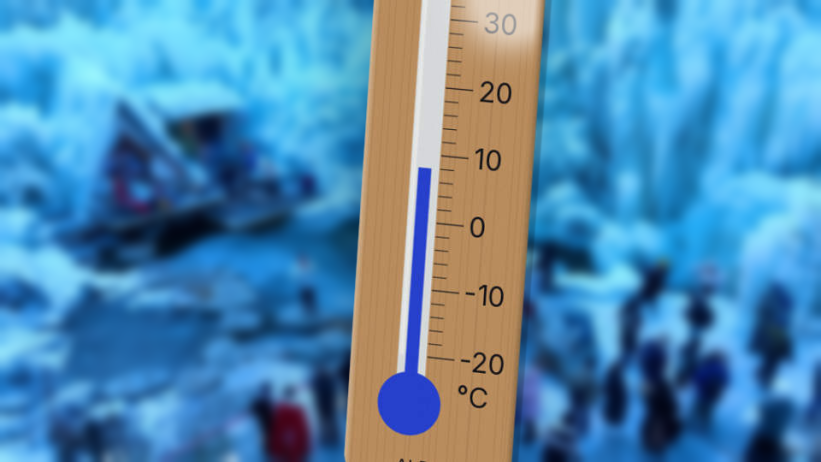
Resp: 8,°C
